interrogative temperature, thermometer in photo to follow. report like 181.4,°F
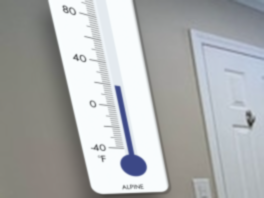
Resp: 20,°F
